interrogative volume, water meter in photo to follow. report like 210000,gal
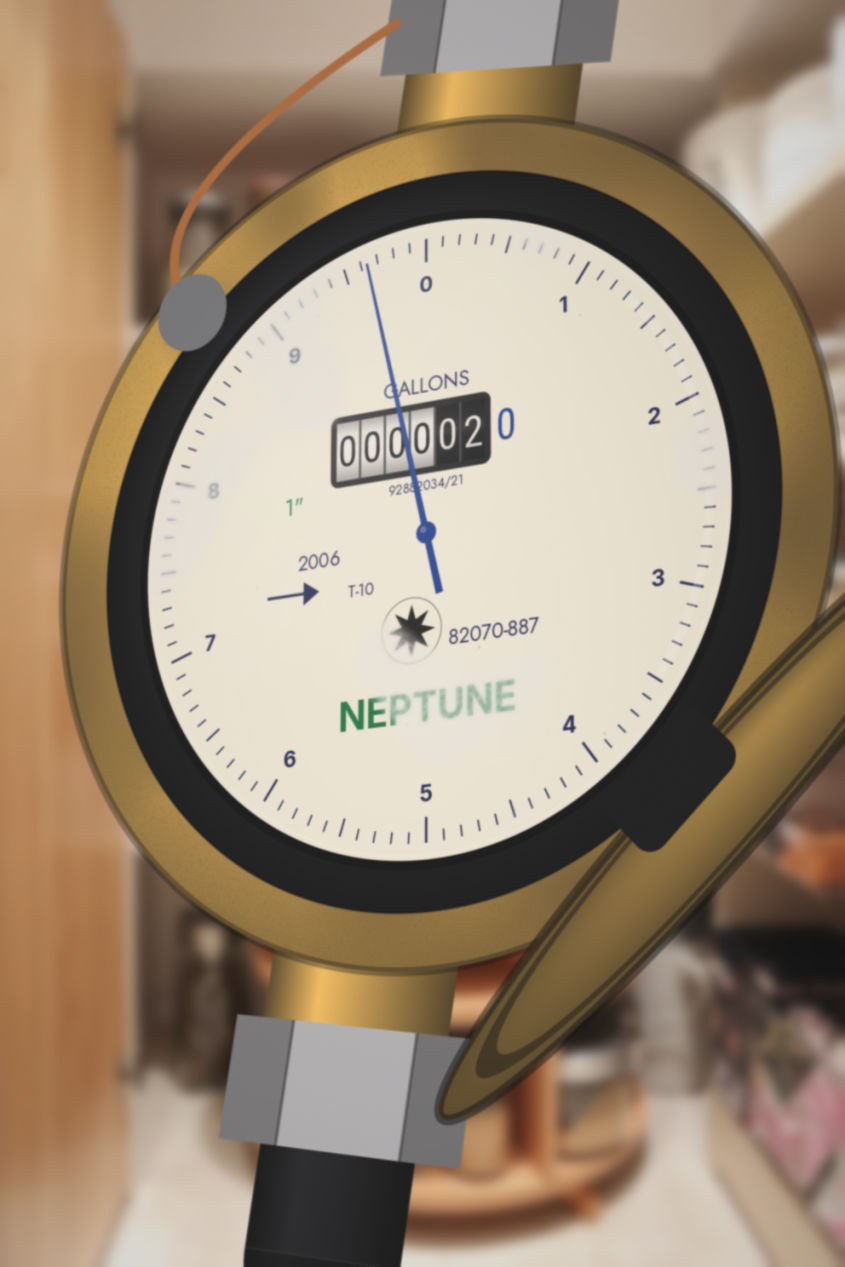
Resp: 19.6,gal
